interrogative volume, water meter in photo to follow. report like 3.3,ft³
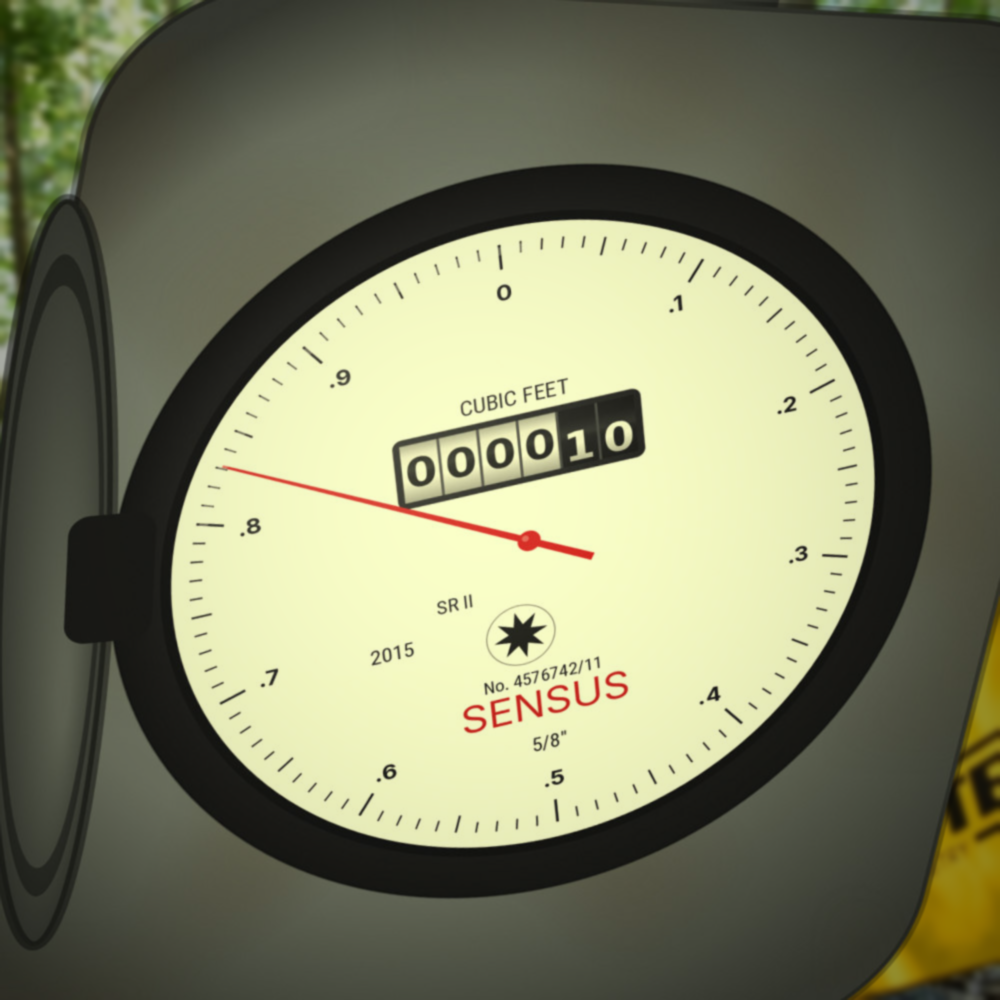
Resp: 9.83,ft³
